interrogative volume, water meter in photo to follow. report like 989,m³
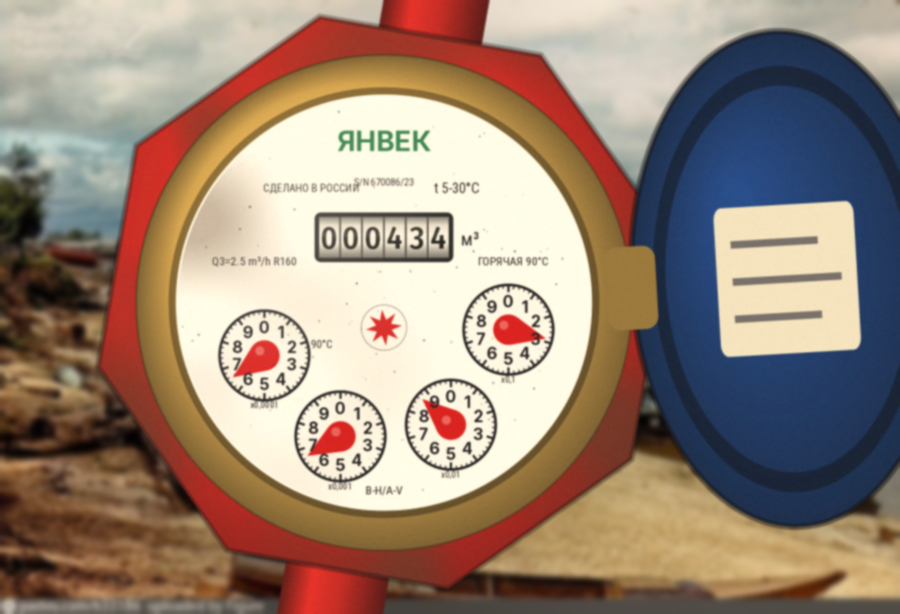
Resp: 434.2866,m³
